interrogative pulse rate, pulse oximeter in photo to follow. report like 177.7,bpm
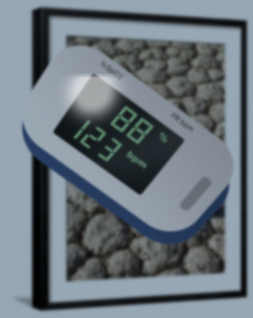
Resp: 123,bpm
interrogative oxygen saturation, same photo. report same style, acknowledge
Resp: 88,%
